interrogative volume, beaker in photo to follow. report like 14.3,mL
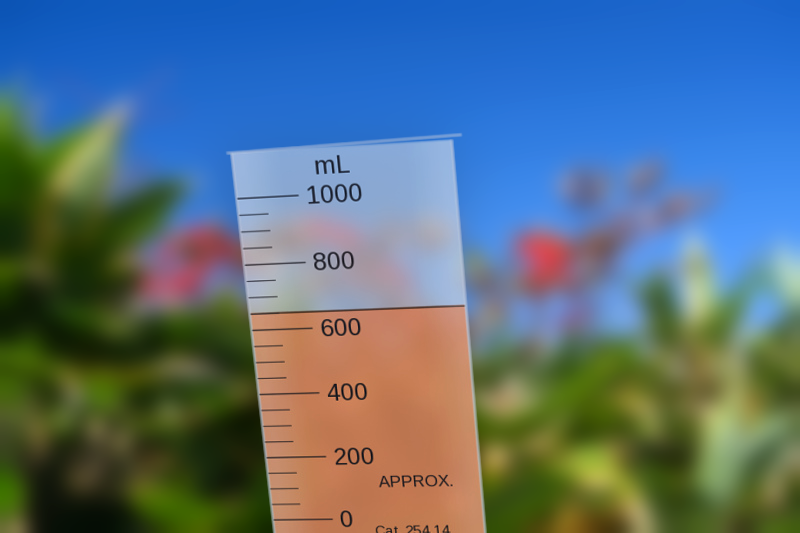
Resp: 650,mL
